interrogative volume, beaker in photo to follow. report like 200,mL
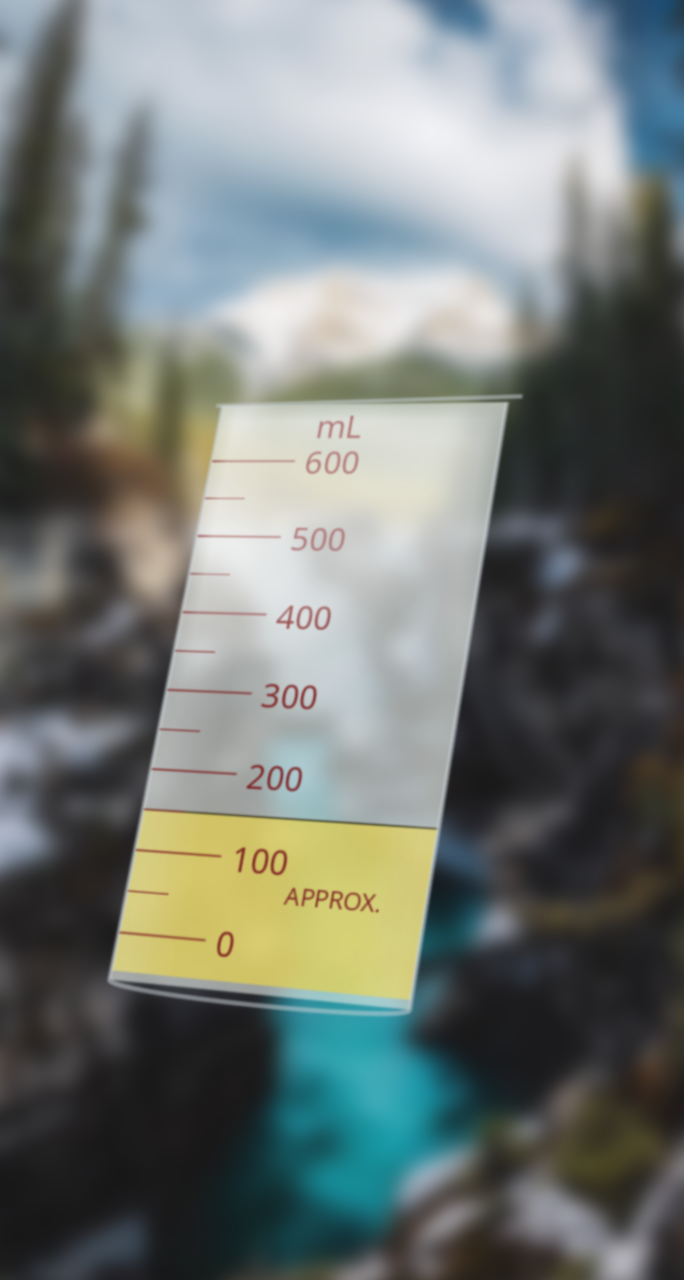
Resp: 150,mL
